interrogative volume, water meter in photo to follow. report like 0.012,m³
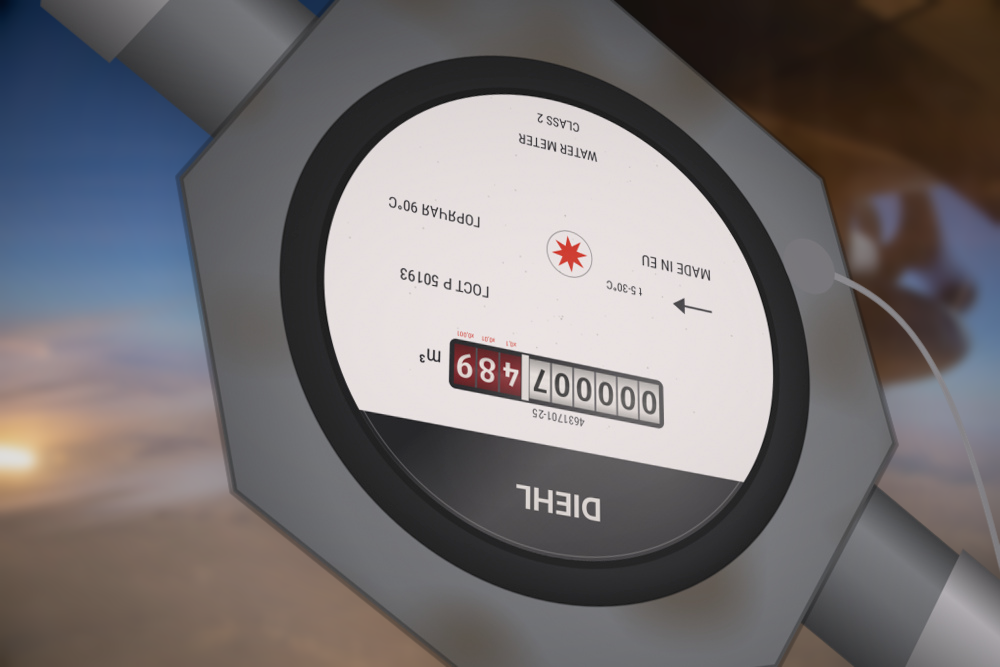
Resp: 7.489,m³
